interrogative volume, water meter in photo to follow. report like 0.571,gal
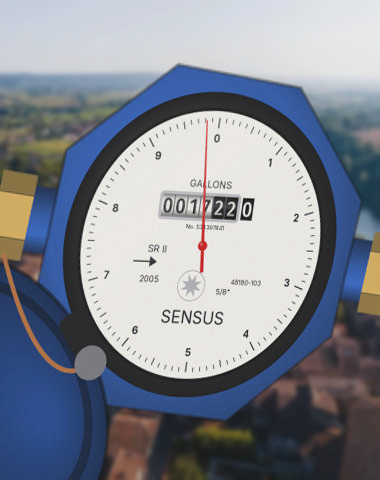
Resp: 17219.8,gal
